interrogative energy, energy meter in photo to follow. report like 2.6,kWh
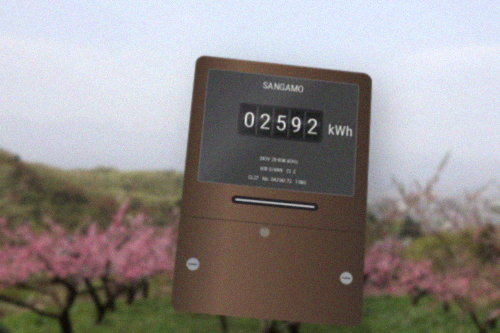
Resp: 2592,kWh
